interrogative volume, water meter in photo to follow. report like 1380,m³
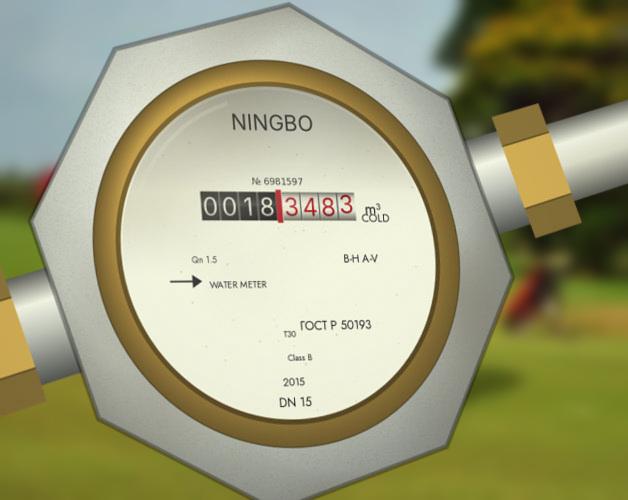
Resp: 18.3483,m³
